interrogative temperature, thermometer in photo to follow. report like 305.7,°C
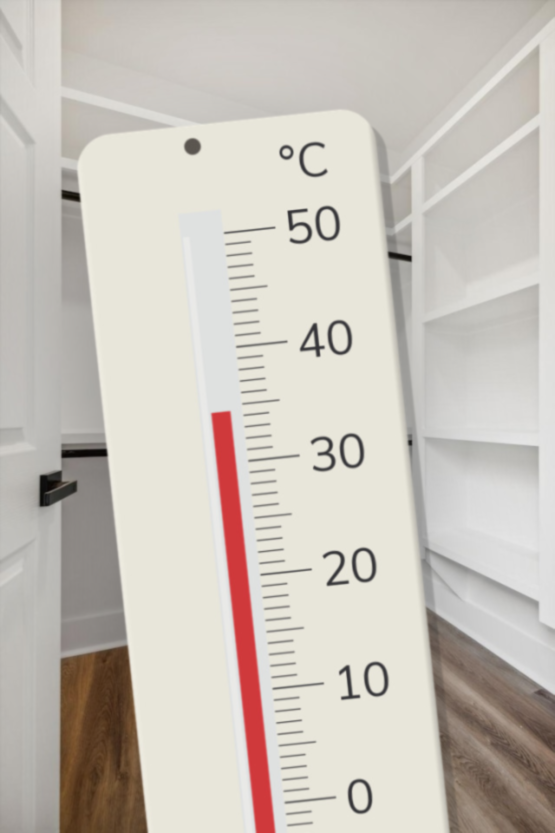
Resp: 34.5,°C
